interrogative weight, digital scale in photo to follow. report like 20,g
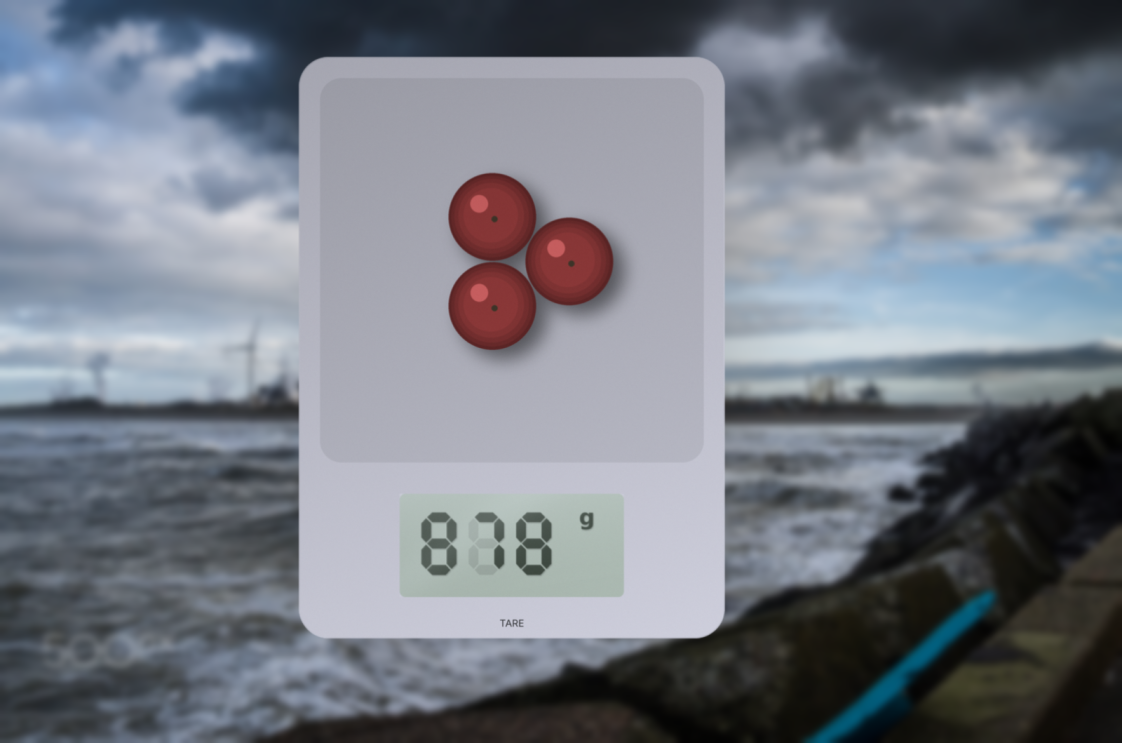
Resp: 878,g
